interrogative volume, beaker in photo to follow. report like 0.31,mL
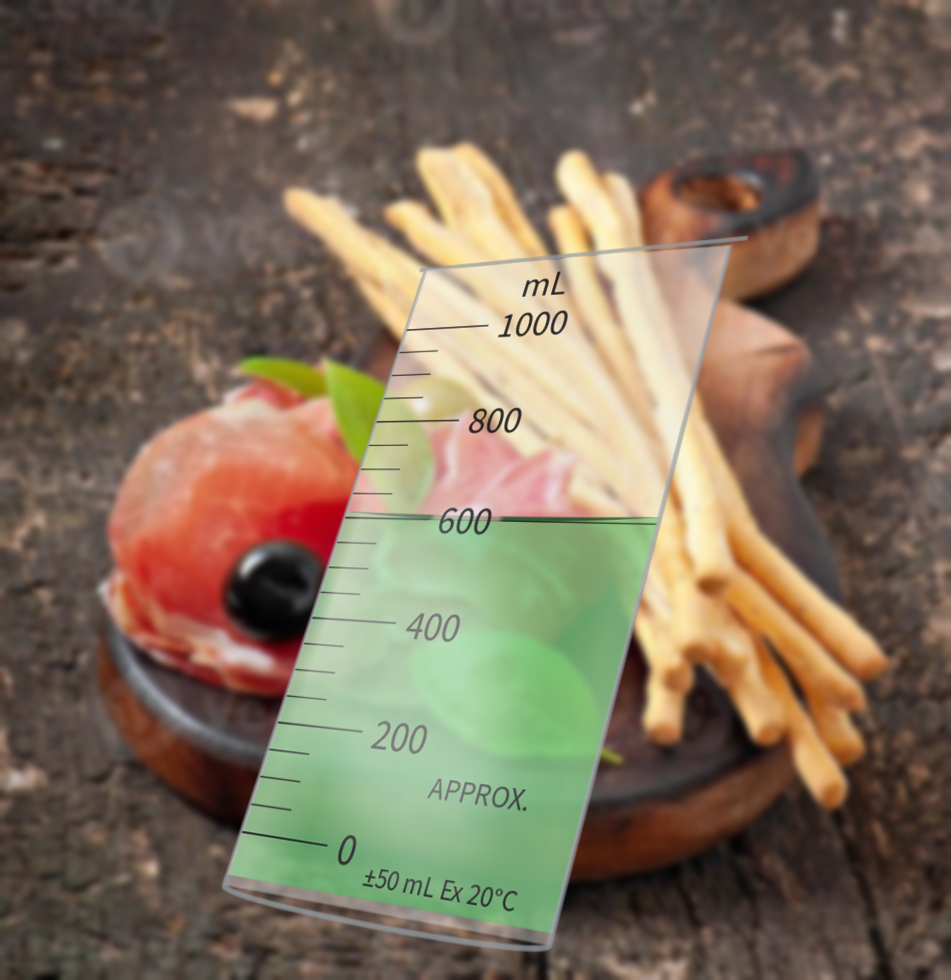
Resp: 600,mL
